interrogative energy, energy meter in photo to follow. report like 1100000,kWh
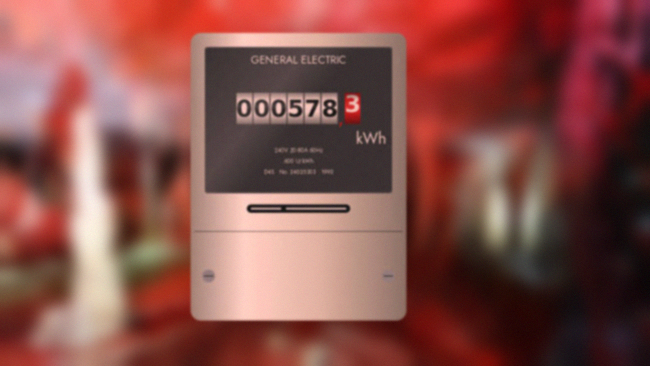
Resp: 578.3,kWh
